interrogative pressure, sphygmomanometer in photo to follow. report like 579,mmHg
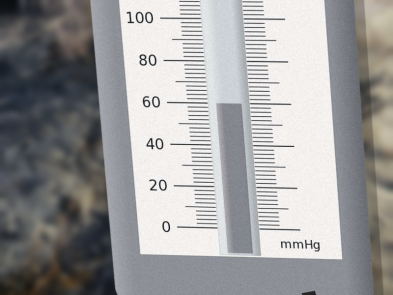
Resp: 60,mmHg
